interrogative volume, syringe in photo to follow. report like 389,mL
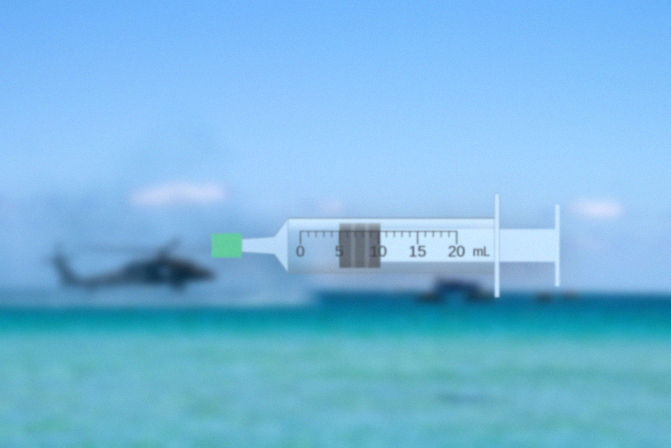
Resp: 5,mL
